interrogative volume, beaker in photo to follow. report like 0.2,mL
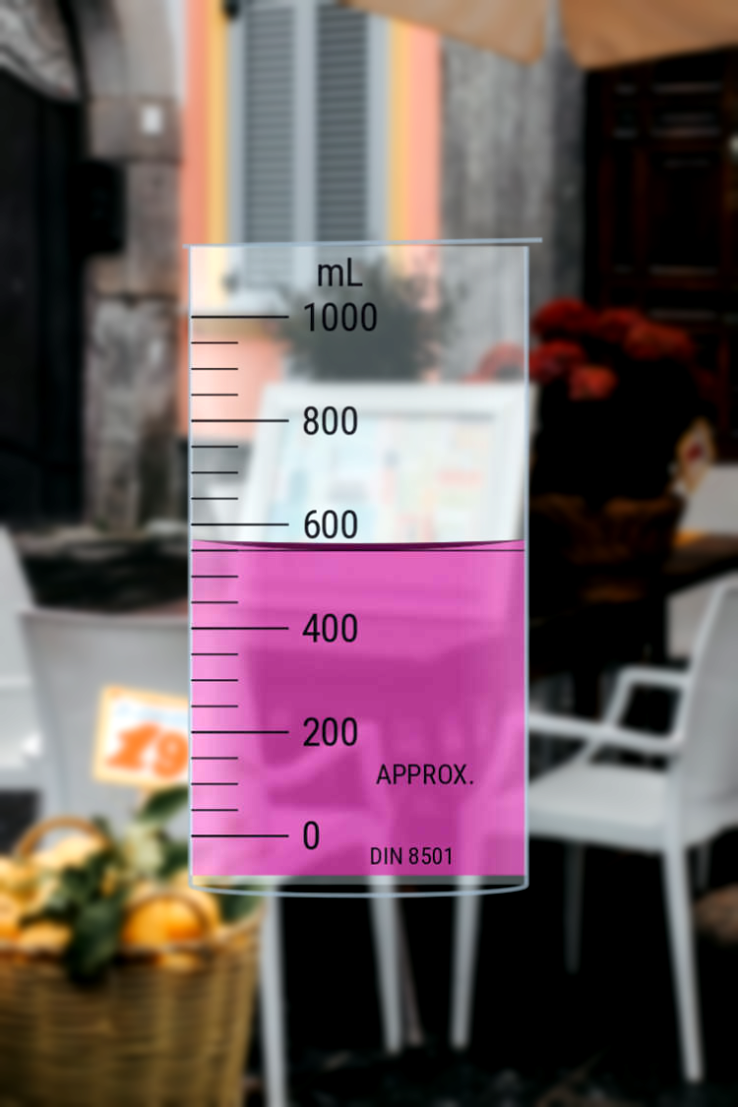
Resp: 550,mL
